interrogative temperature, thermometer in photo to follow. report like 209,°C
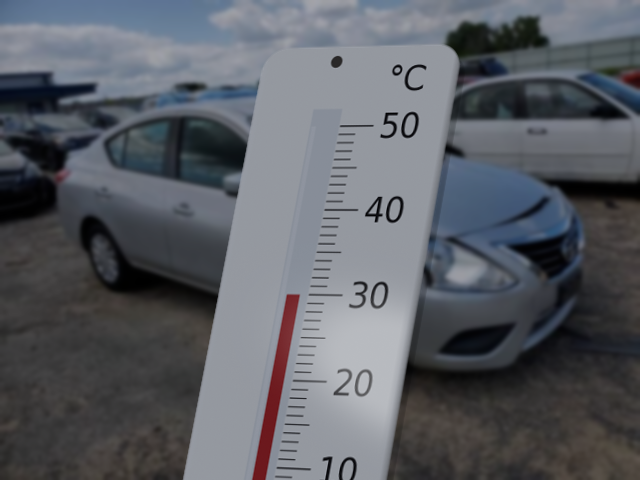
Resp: 30,°C
